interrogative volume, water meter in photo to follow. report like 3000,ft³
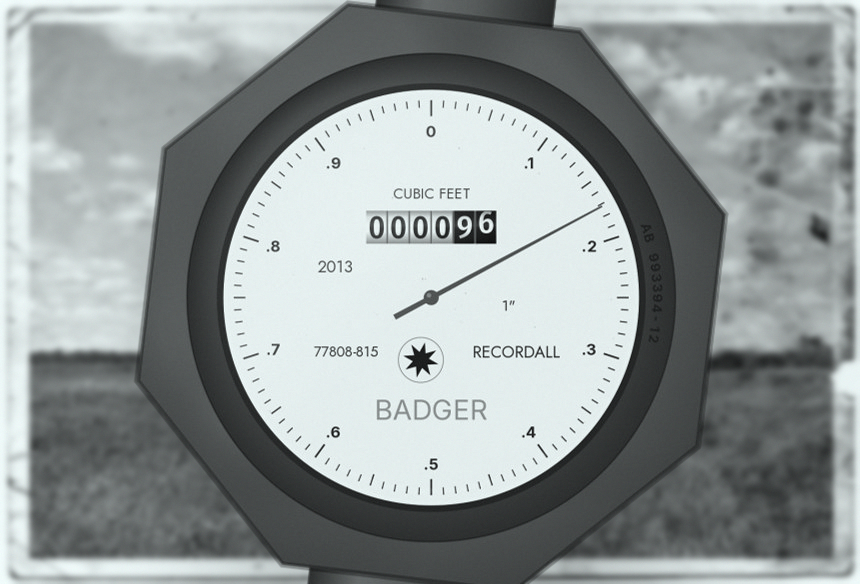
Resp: 96.17,ft³
